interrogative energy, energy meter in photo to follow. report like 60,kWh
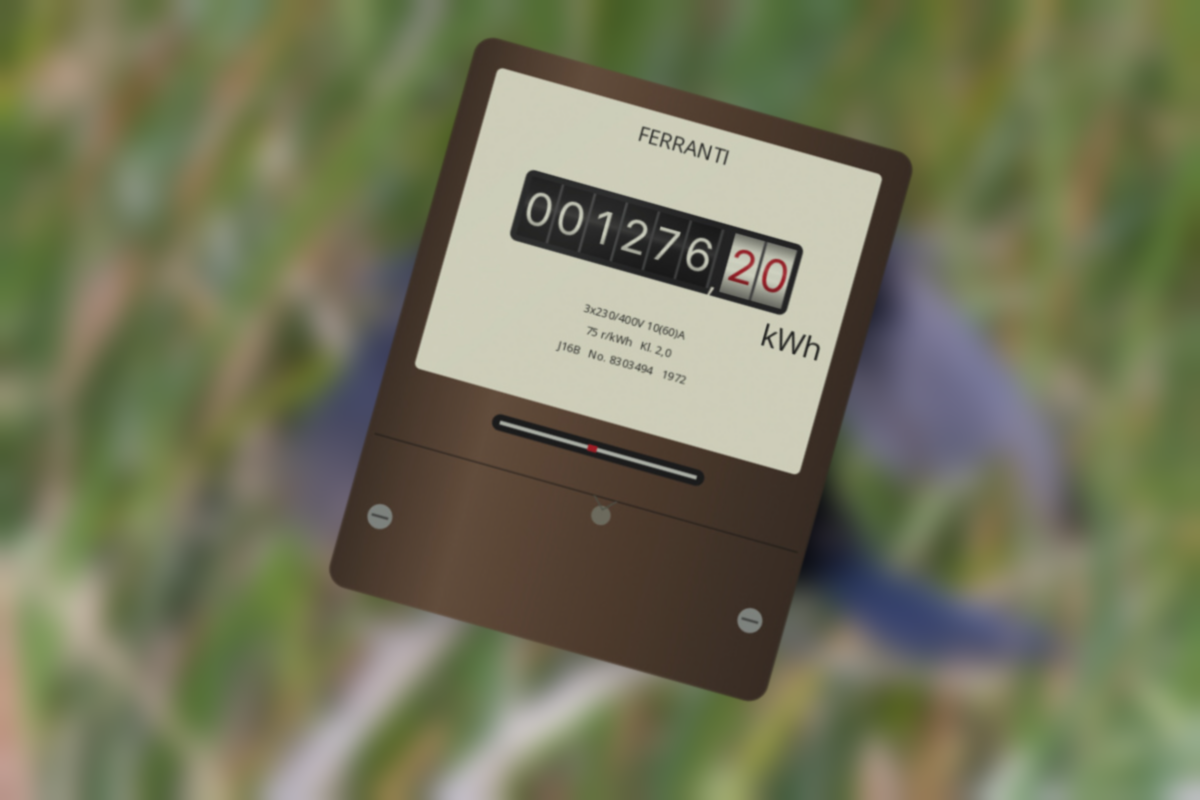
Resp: 1276.20,kWh
